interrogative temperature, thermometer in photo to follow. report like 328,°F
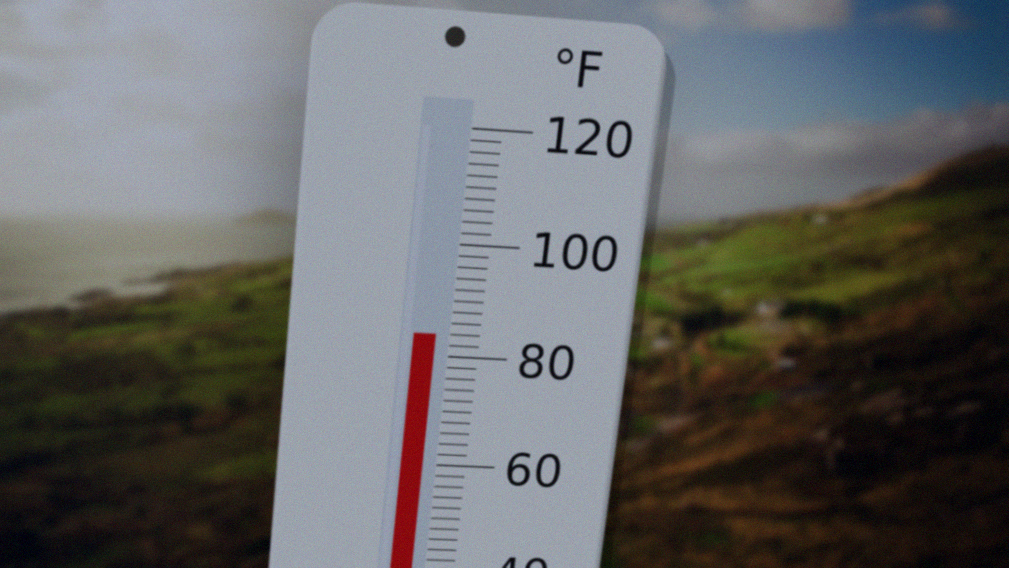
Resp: 84,°F
